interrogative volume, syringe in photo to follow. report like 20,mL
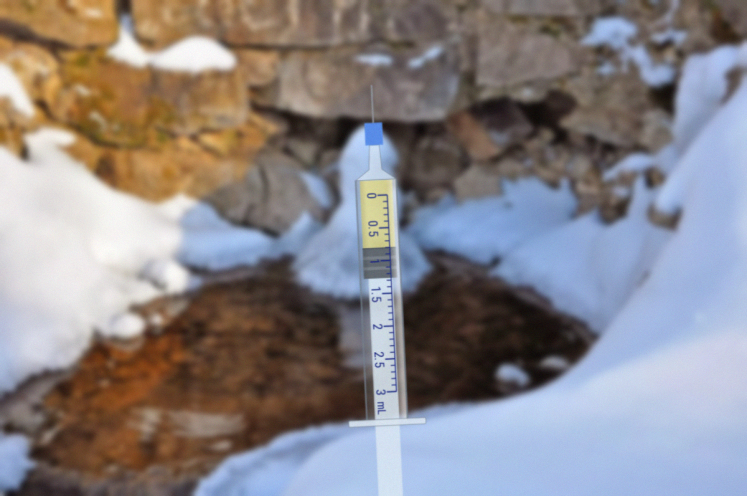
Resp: 0.8,mL
